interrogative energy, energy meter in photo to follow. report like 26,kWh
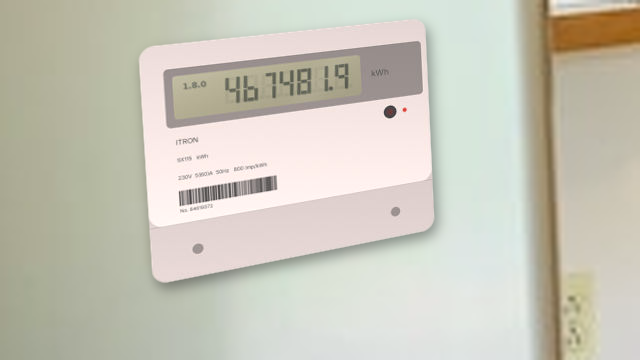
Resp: 467481.9,kWh
